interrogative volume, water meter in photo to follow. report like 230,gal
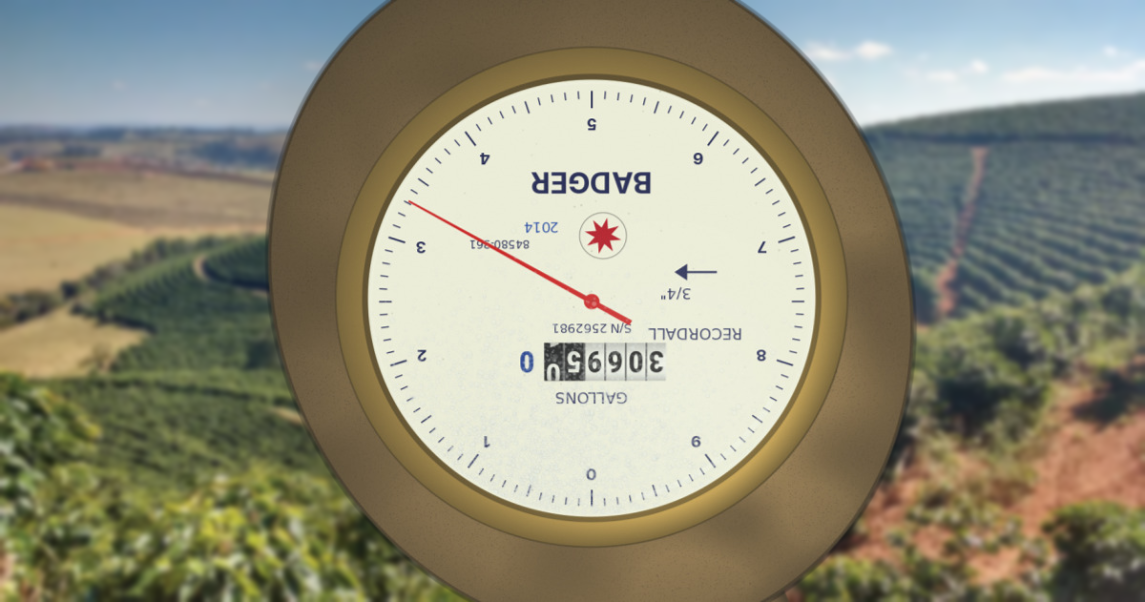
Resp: 3069503.3,gal
